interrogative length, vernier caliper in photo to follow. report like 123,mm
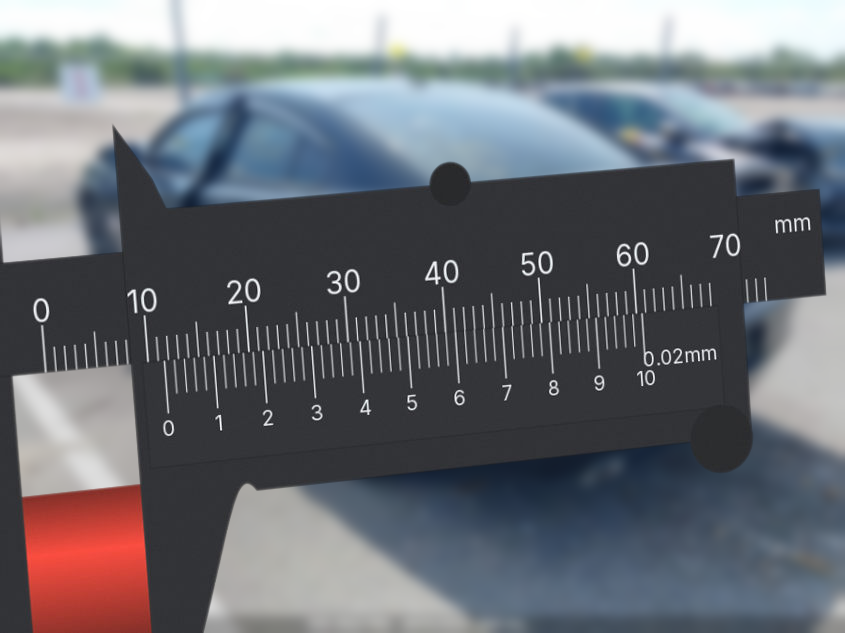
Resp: 11.6,mm
